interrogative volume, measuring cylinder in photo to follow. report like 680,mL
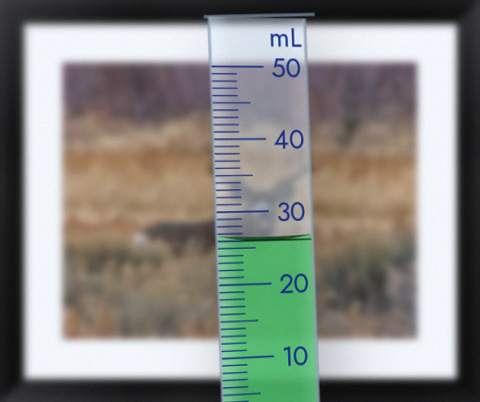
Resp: 26,mL
